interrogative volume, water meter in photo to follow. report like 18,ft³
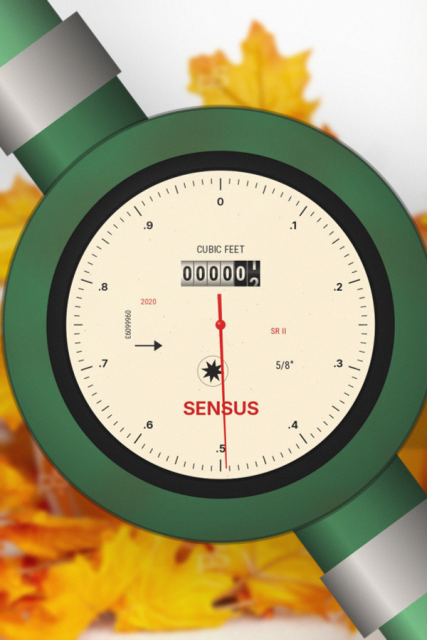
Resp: 1.49,ft³
